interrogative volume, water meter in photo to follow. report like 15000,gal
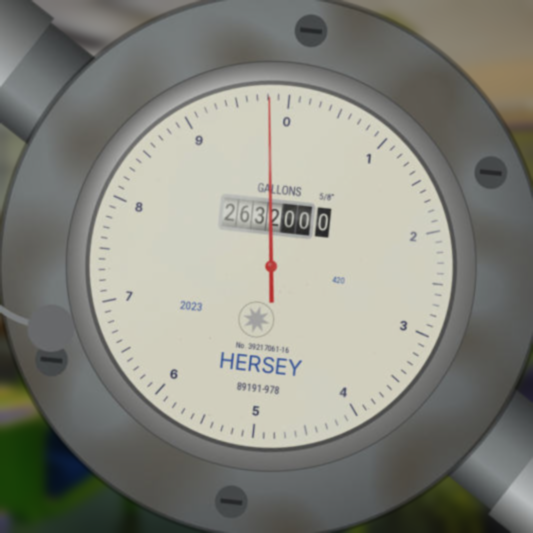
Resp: 2631999.8,gal
